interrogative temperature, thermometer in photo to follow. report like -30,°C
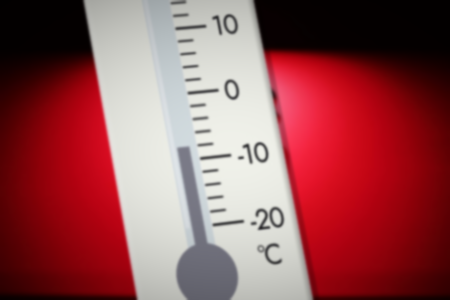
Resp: -8,°C
